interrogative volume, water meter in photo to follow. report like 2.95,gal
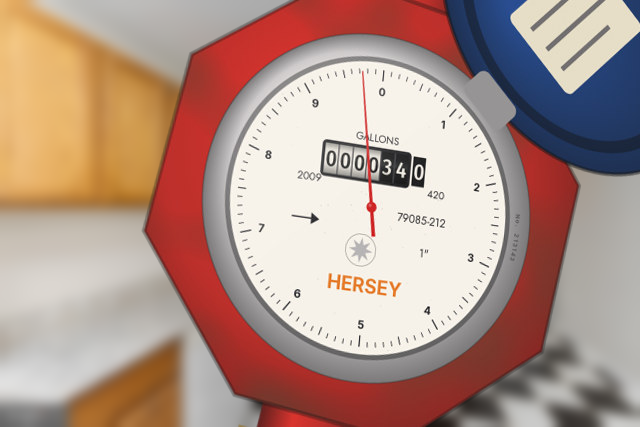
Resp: 339.7,gal
